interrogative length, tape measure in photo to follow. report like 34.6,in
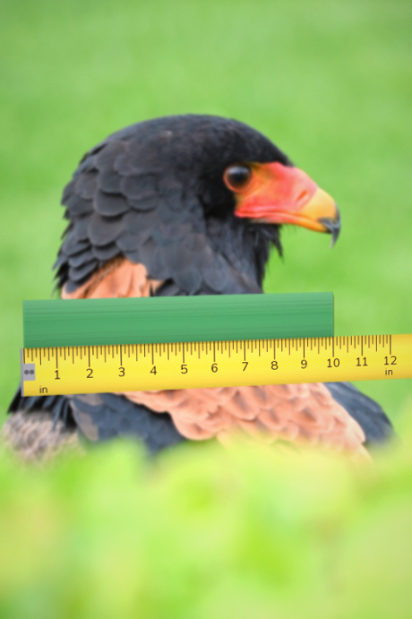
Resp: 10,in
